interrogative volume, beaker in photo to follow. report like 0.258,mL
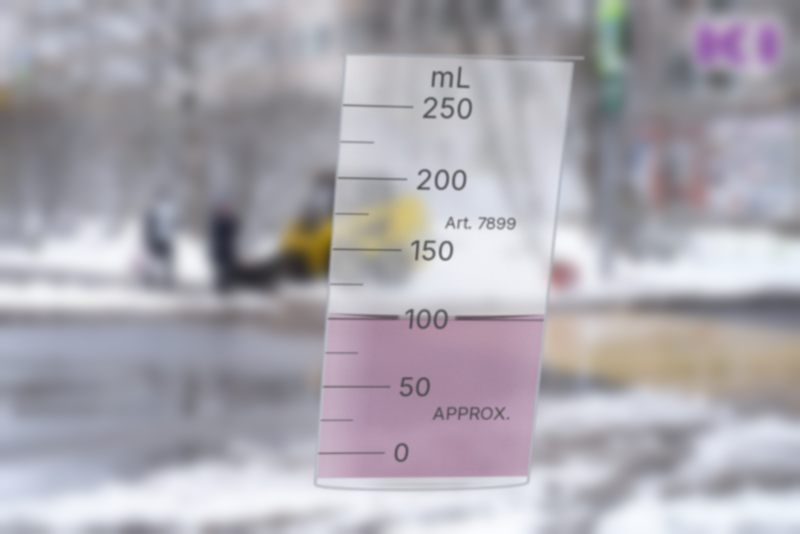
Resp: 100,mL
